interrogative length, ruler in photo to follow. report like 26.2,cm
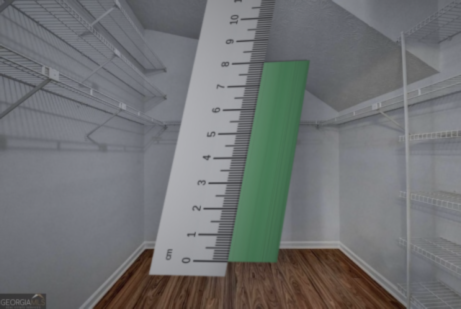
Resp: 8,cm
